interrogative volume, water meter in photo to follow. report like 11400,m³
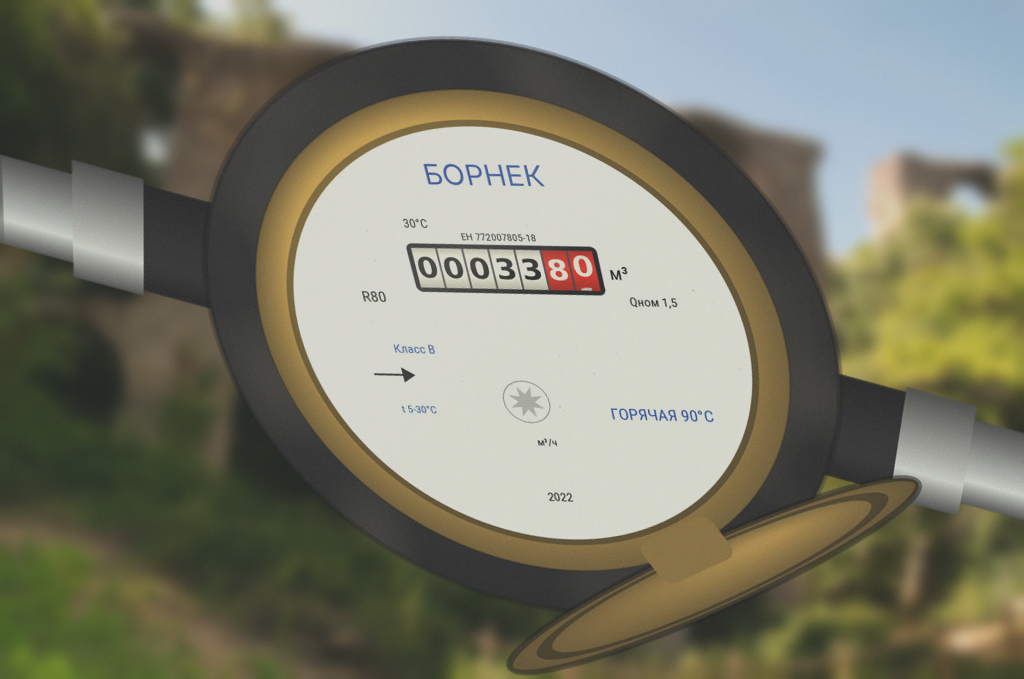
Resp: 33.80,m³
